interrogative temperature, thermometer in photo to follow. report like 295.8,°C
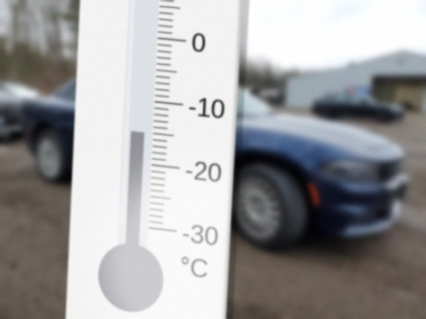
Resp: -15,°C
